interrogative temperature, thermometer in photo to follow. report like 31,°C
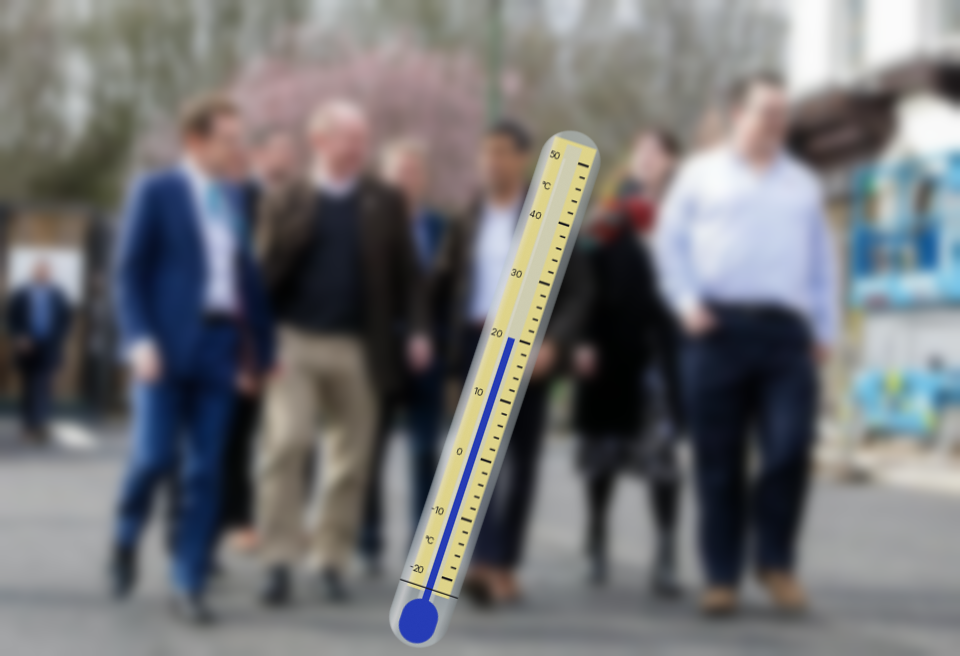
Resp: 20,°C
